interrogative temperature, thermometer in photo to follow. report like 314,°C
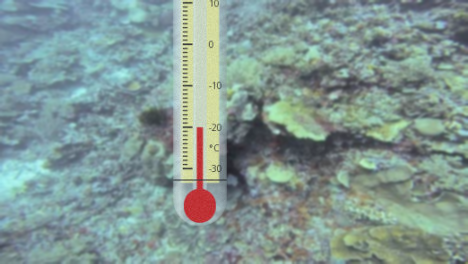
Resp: -20,°C
